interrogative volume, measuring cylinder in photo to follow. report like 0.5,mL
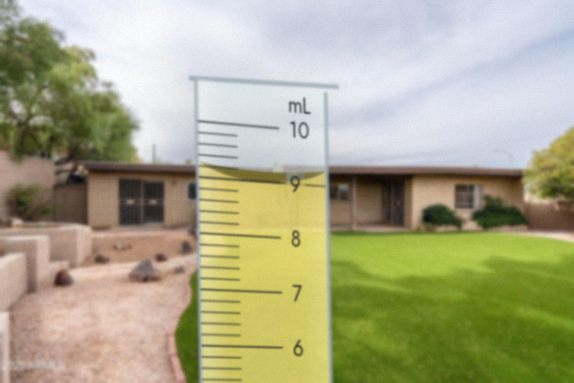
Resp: 9,mL
